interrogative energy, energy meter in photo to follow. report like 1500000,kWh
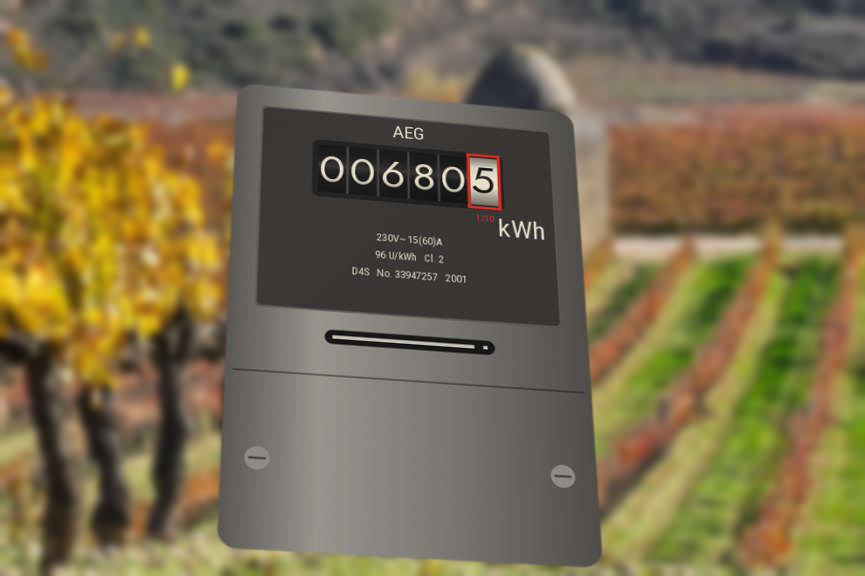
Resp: 680.5,kWh
